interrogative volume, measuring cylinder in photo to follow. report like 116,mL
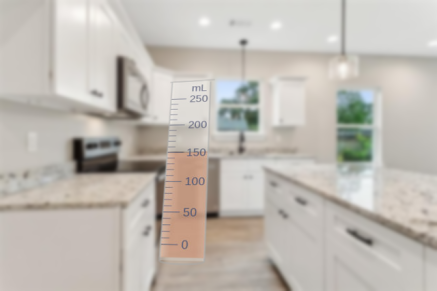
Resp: 150,mL
